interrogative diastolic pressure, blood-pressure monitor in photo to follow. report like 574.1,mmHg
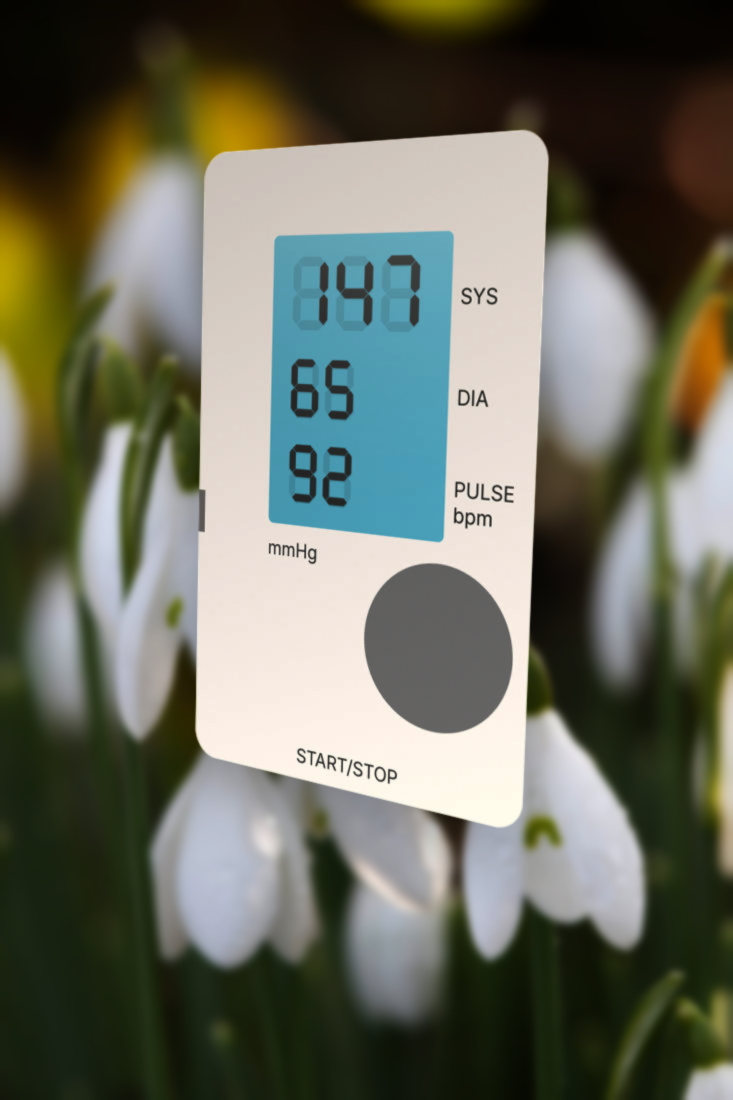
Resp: 65,mmHg
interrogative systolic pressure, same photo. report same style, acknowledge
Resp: 147,mmHg
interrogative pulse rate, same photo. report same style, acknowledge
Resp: 92,bpm
